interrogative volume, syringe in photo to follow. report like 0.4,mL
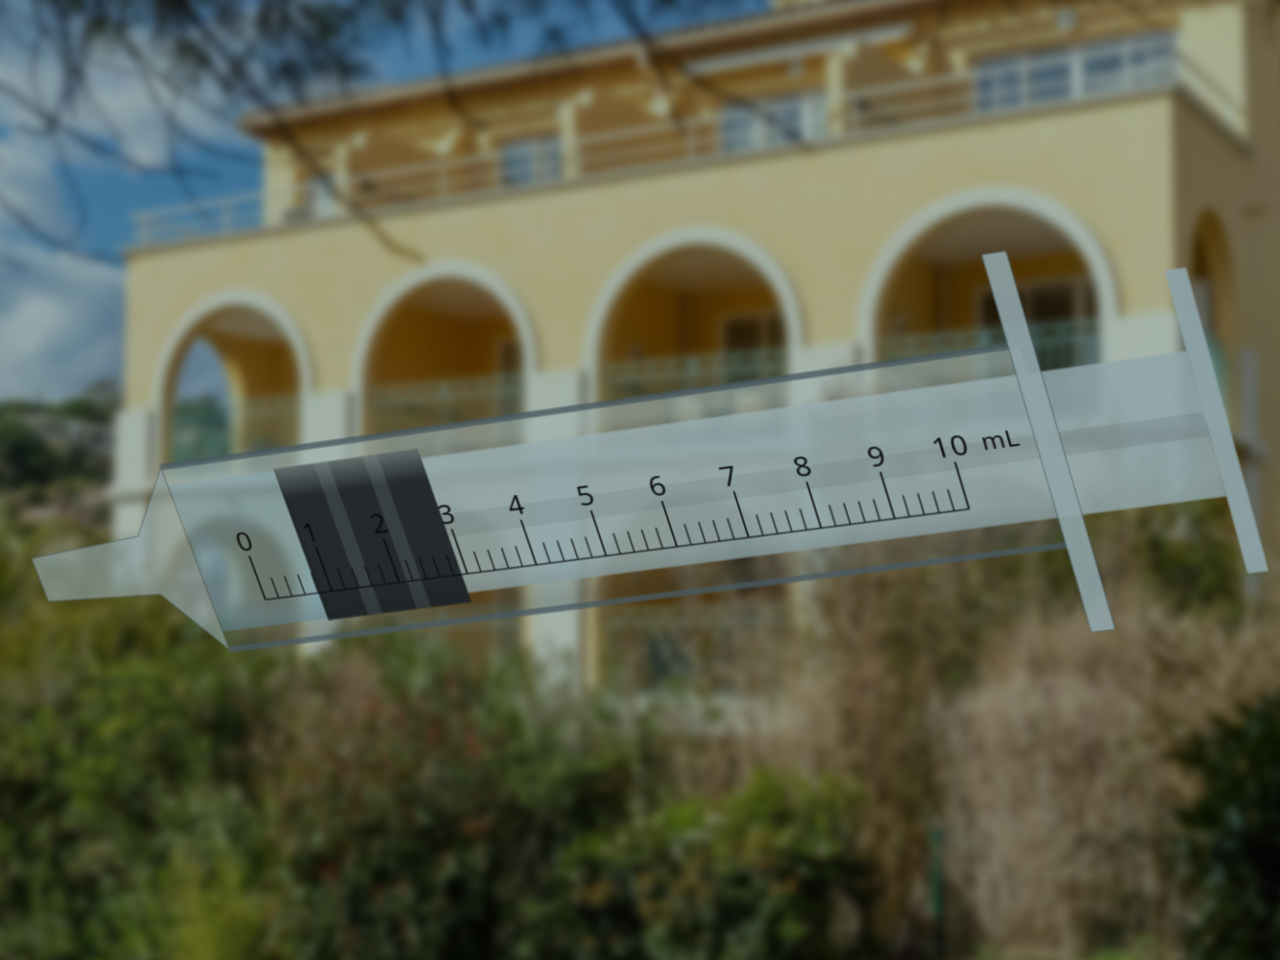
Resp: 0.8,mL
